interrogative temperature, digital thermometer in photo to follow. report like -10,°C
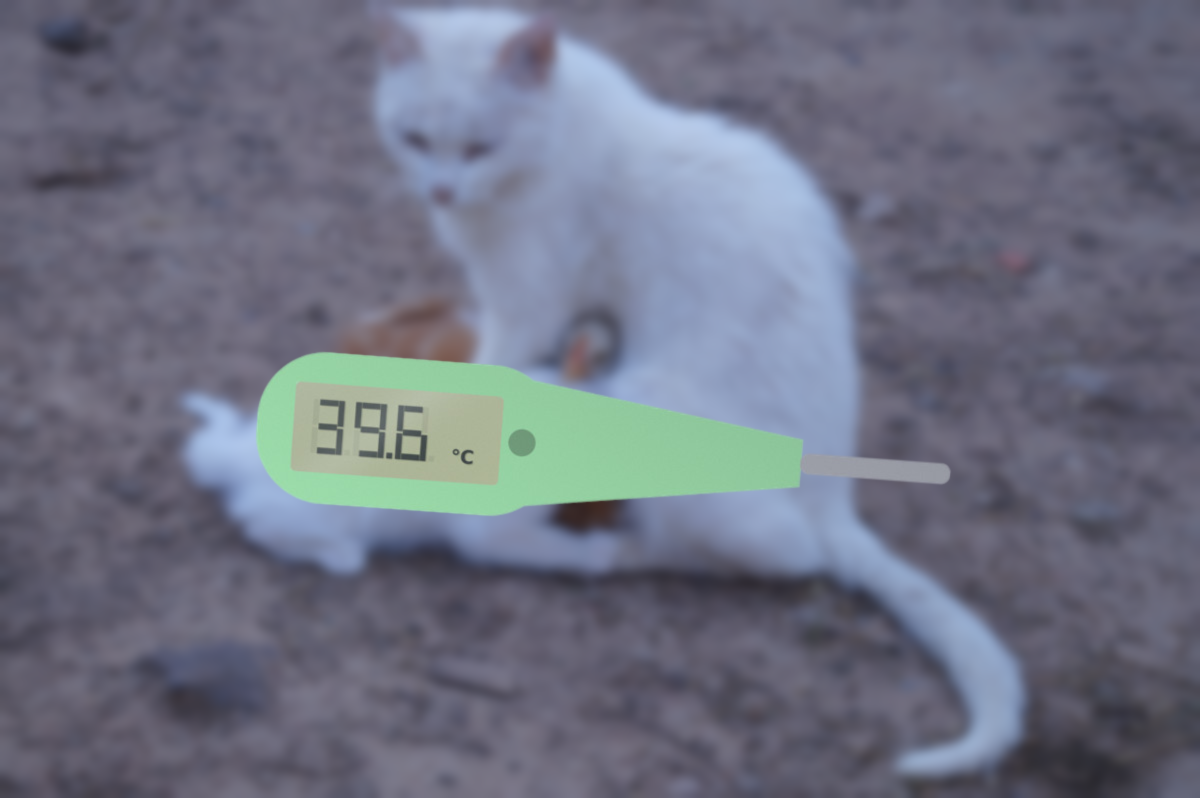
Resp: 39.6,°C
